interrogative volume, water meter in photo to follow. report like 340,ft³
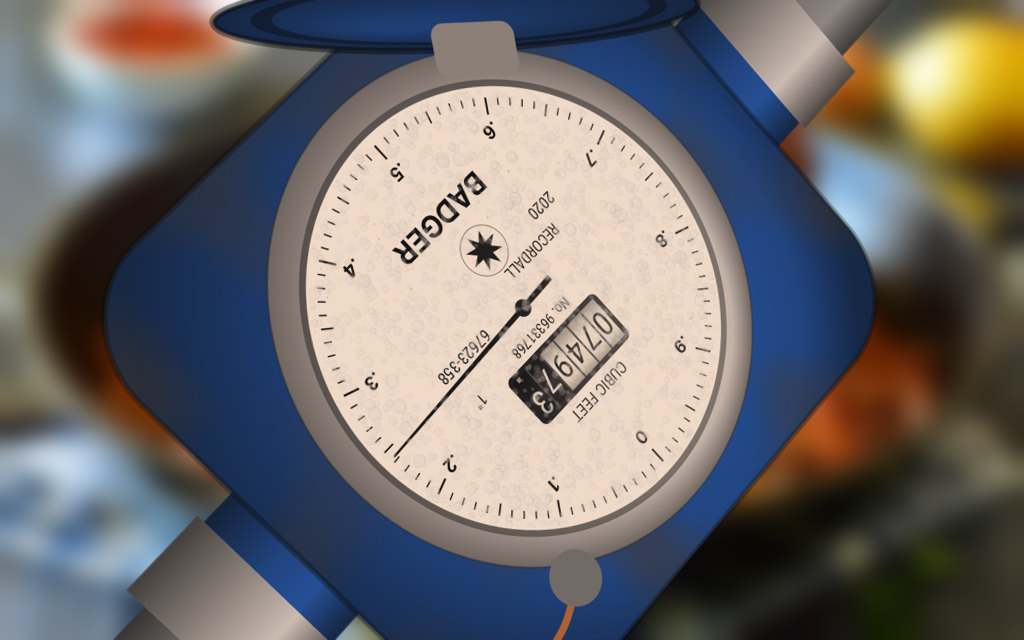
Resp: 74973.24,ft³
